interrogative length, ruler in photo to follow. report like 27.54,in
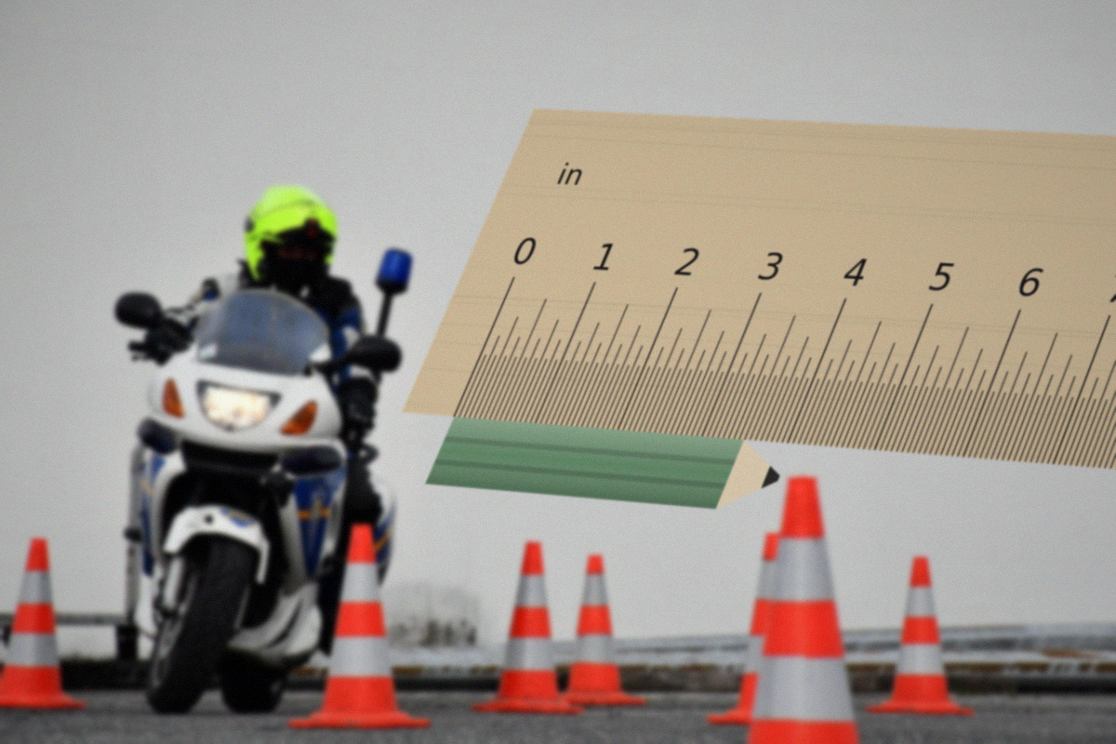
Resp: 4.0625,in
